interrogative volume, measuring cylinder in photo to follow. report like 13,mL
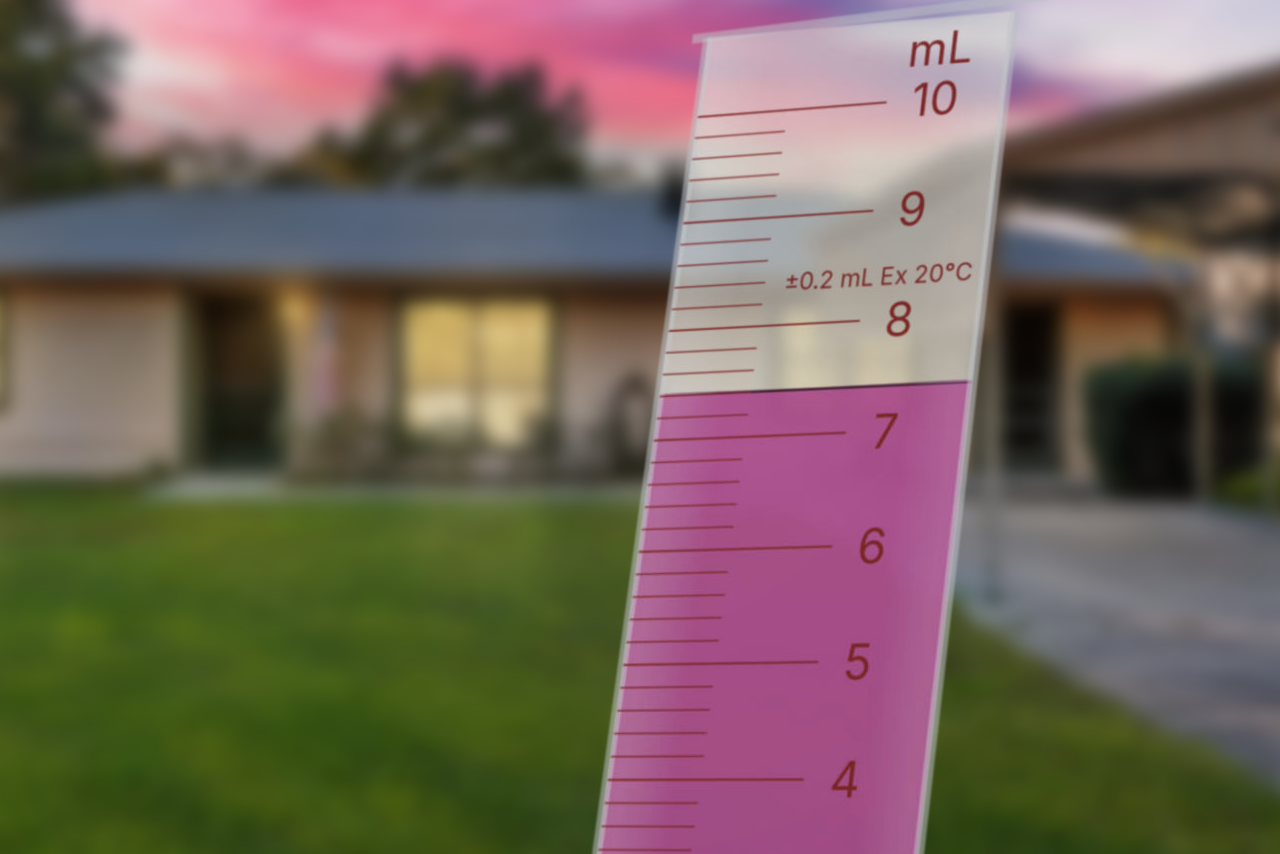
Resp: 7.4,mL
